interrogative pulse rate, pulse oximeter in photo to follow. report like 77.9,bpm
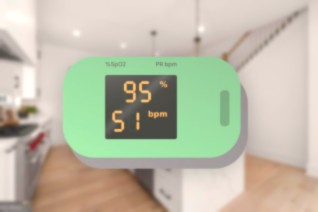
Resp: 51,bpm
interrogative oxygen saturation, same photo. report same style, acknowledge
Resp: 95,%
